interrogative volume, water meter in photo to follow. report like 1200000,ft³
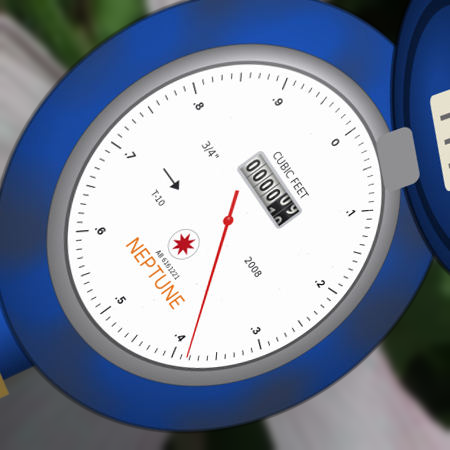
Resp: 9.38,ft³
